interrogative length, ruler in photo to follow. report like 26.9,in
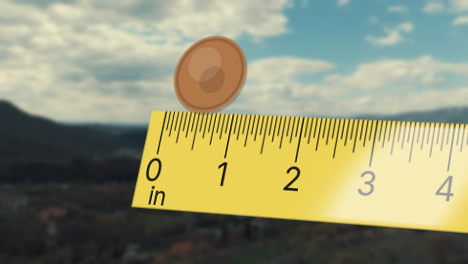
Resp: 1.0625,in
